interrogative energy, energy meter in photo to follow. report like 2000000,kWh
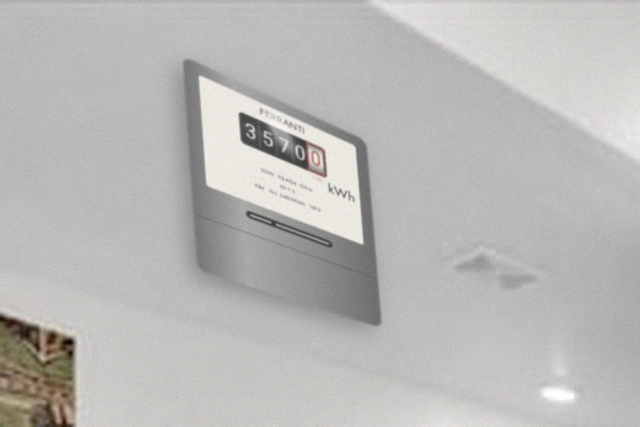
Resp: 3570.0,kWh
